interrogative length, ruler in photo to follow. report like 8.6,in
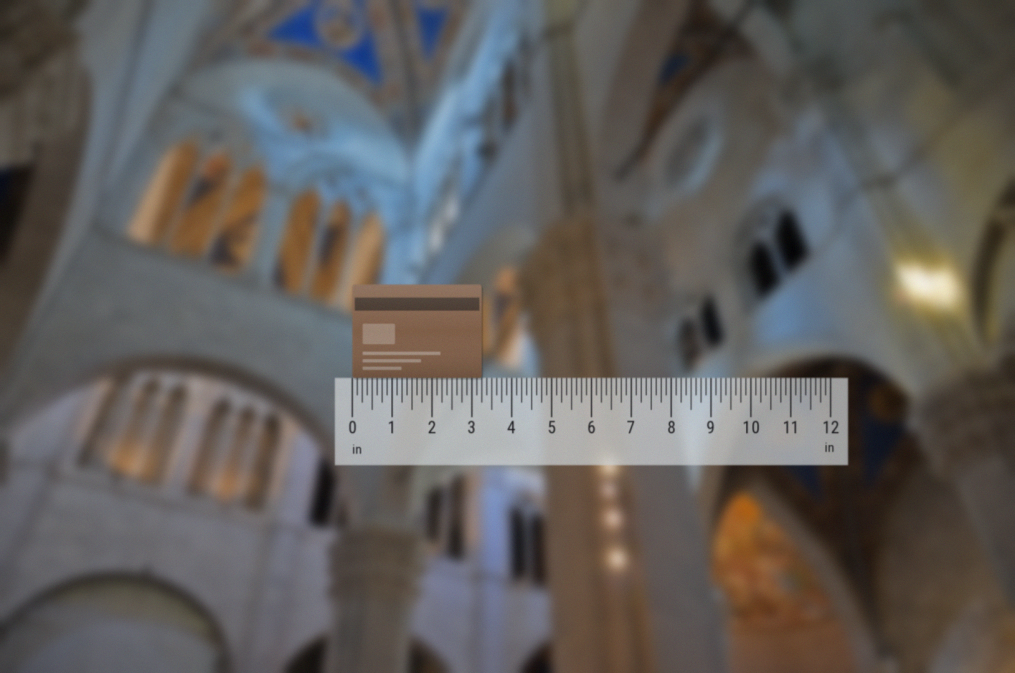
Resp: 3.25,in
